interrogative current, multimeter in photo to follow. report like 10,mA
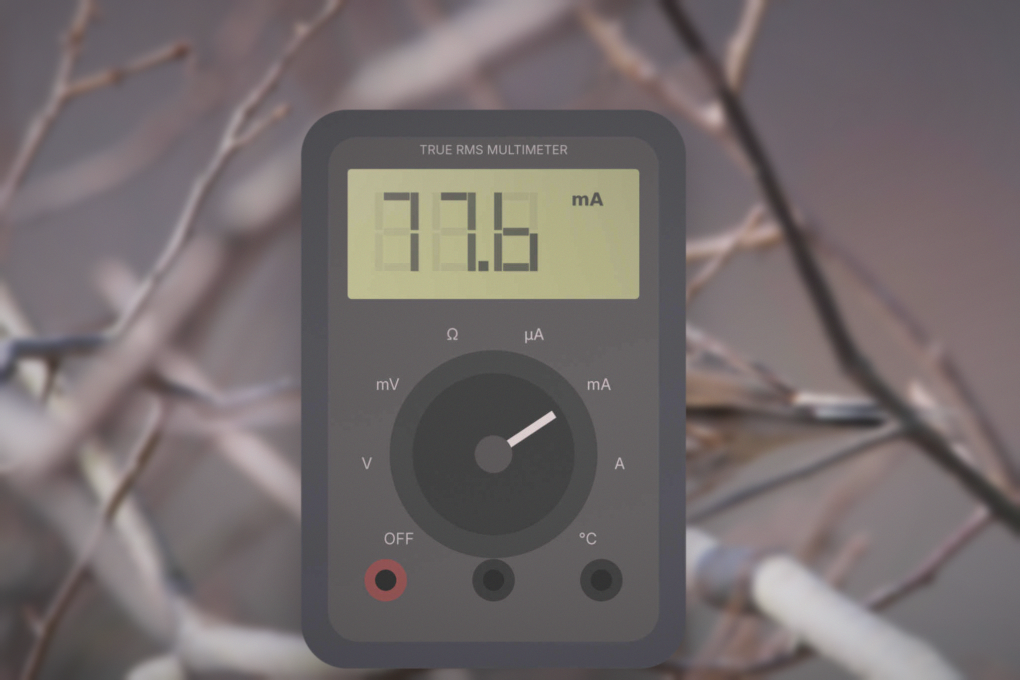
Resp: 77.6,mA
